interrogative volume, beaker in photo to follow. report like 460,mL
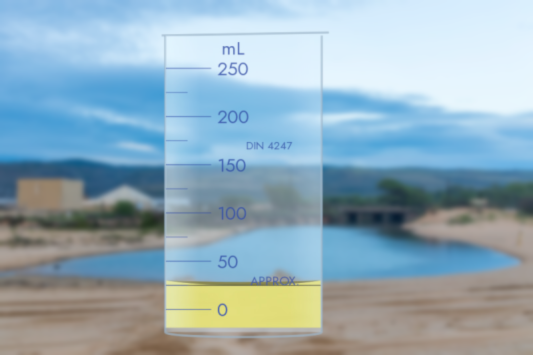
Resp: 25,mL
